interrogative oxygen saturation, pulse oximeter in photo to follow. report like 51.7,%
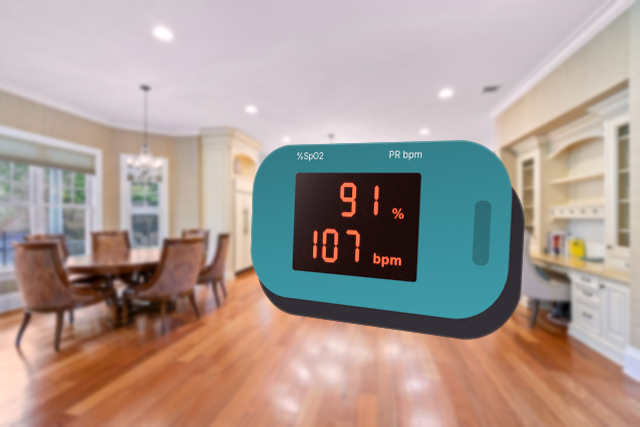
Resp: 91,%
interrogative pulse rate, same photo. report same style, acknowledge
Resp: 107,bpm
